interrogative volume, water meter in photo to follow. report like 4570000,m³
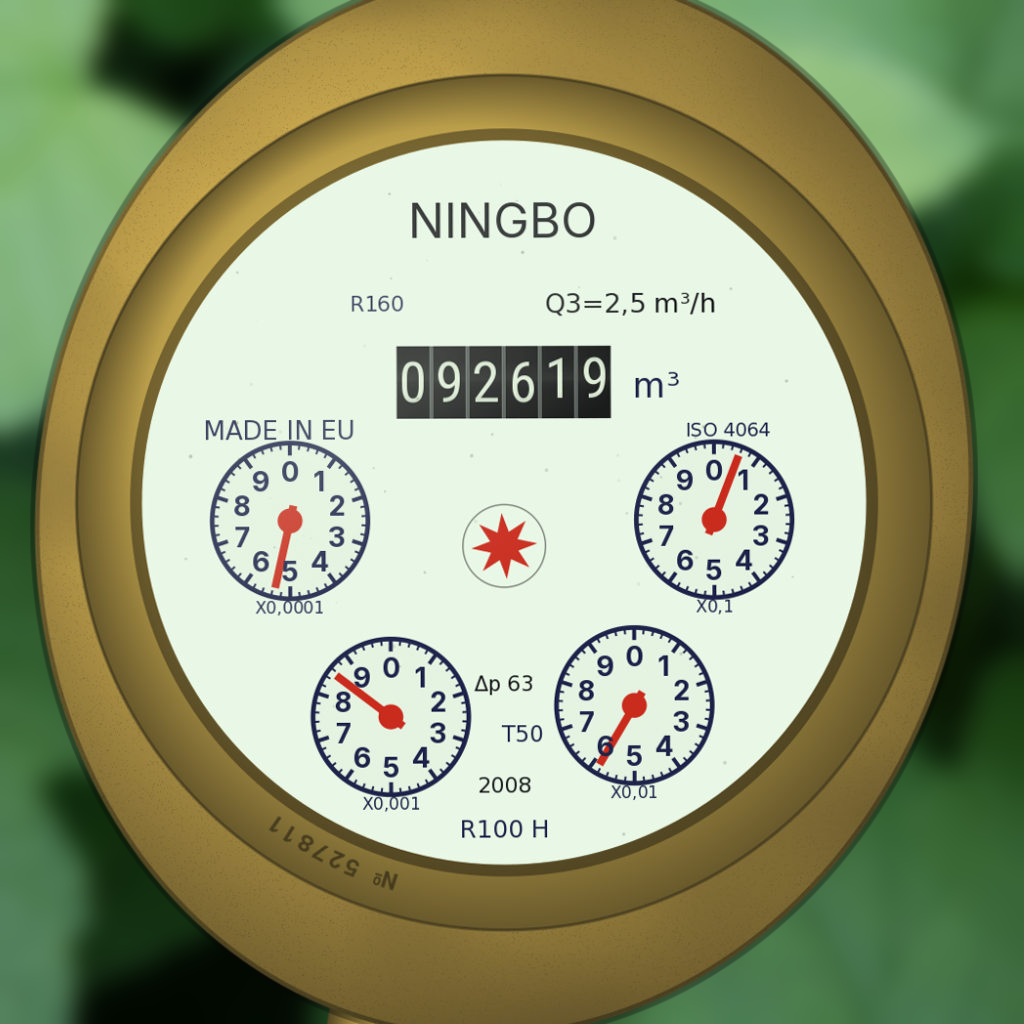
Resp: 92619.0585,m³
